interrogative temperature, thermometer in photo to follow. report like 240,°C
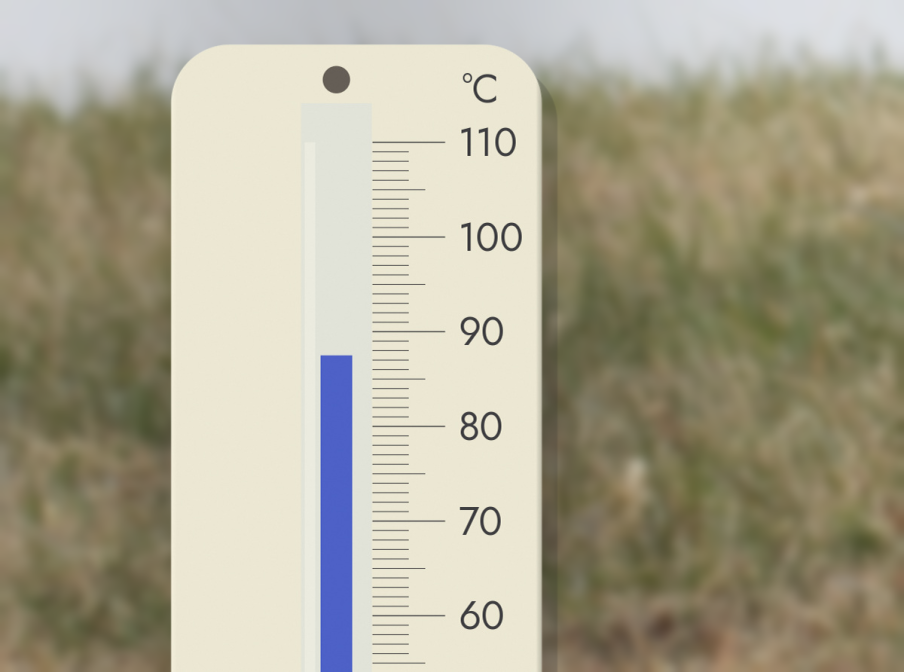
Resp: 87.5,°C
